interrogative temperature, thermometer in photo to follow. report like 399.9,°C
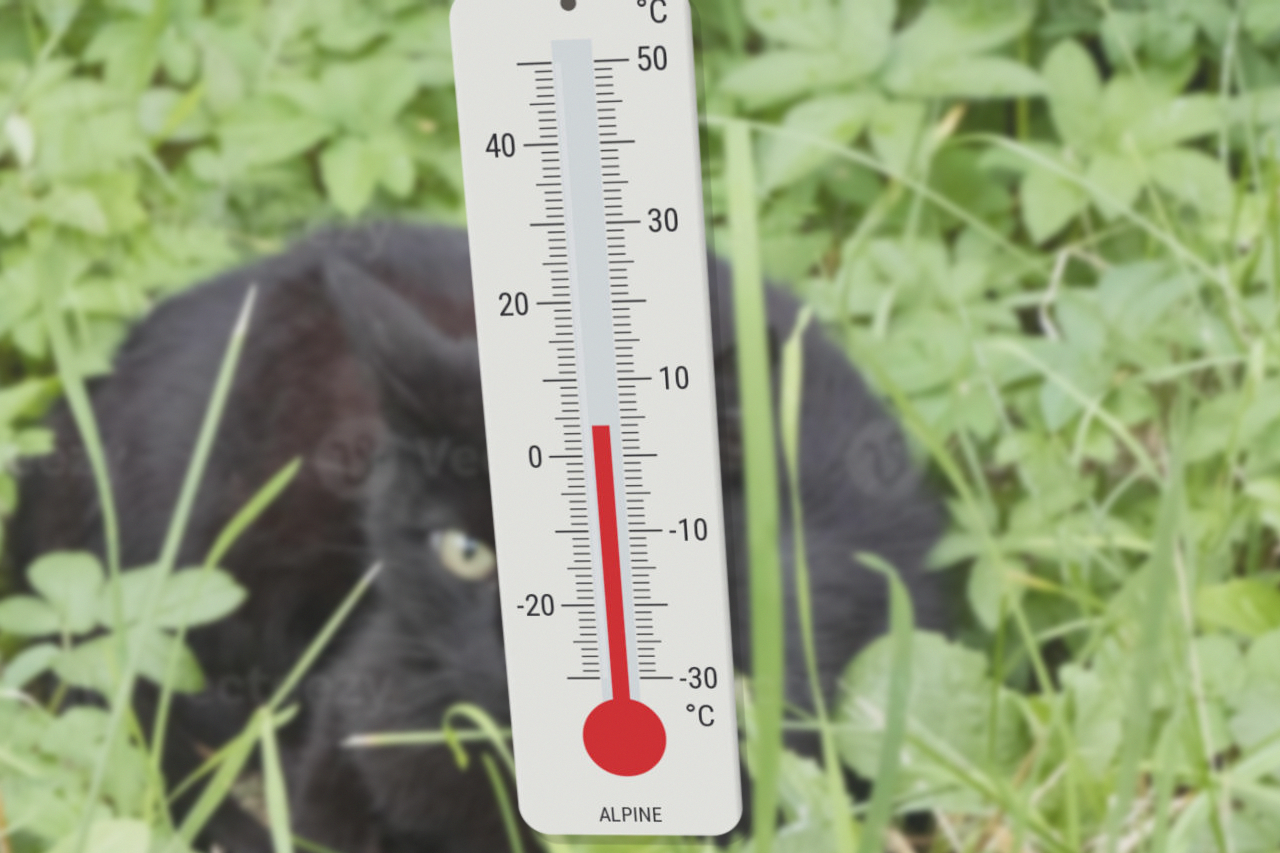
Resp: 4,°C
